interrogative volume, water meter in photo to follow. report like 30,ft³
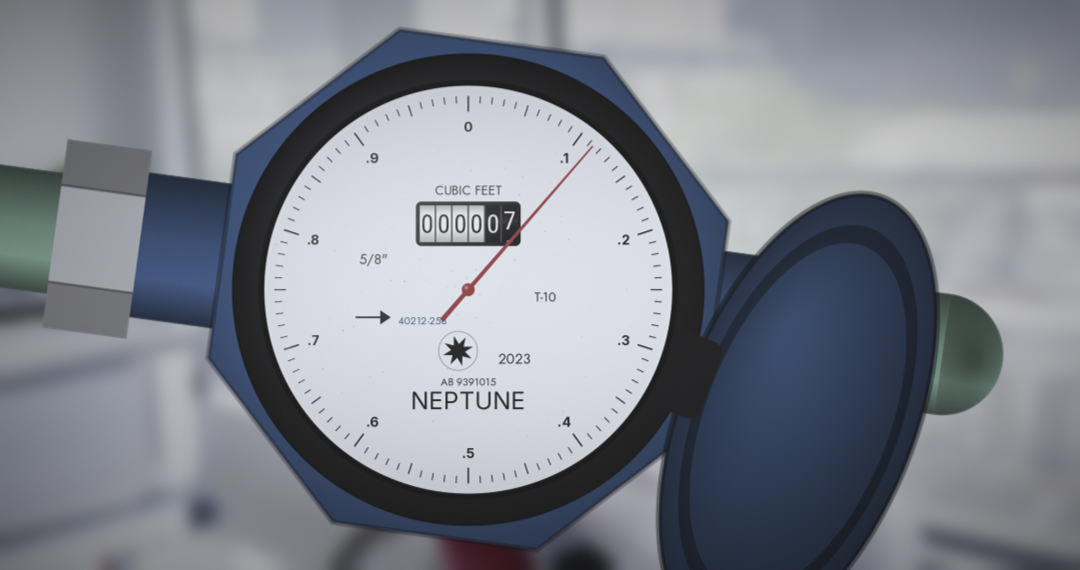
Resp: 7.11,ft³
